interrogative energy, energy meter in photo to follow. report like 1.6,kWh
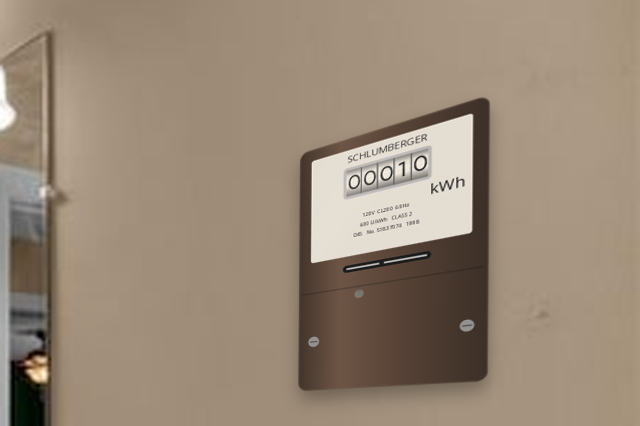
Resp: 10,kWh
